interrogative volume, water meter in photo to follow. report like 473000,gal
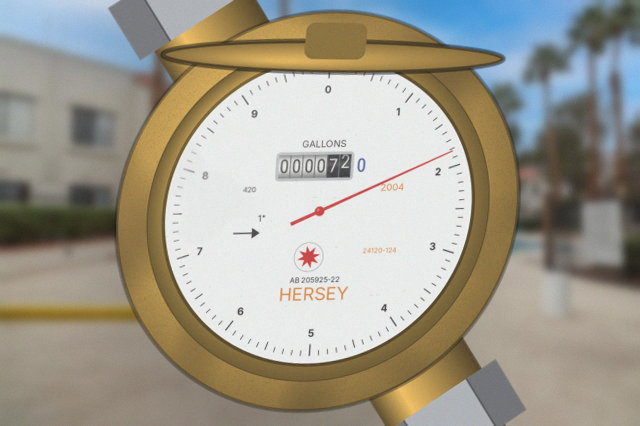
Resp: 721.8,gal
